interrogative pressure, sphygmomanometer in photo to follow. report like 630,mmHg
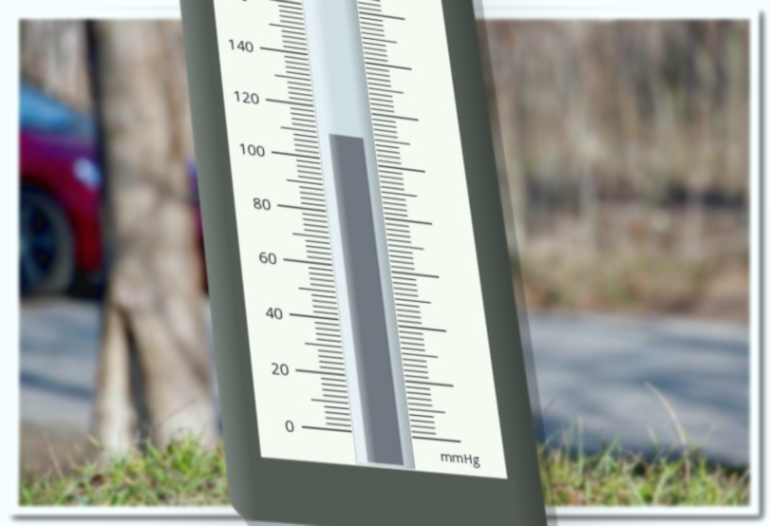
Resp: 110,mmHg
